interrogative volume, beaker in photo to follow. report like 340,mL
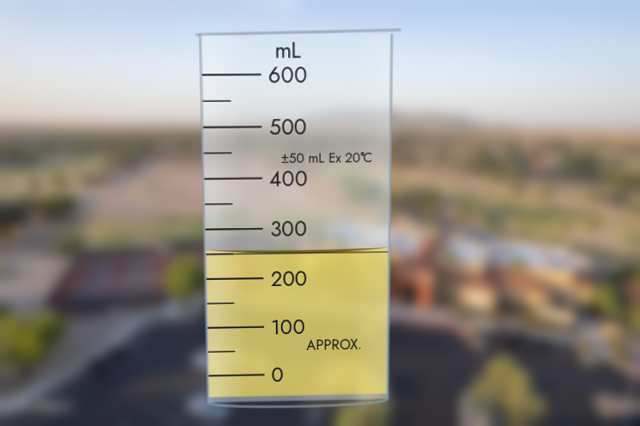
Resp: 250,mL
